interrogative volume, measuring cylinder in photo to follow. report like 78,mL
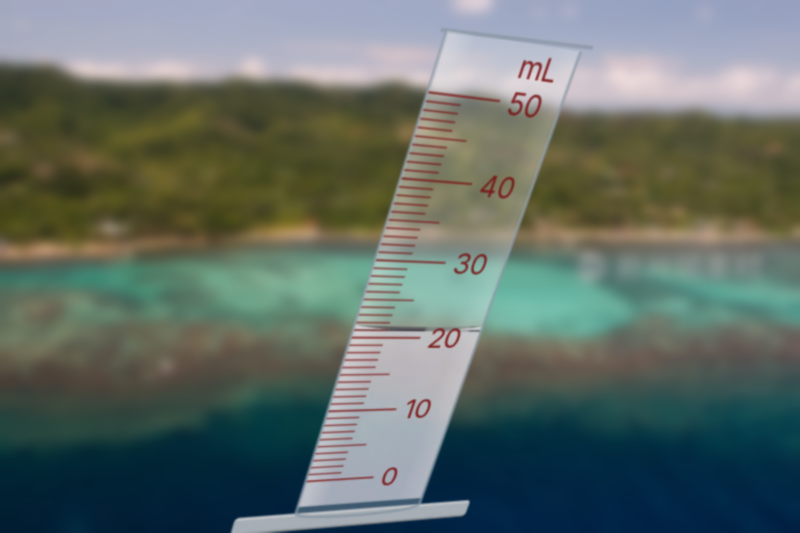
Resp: 21,mL
